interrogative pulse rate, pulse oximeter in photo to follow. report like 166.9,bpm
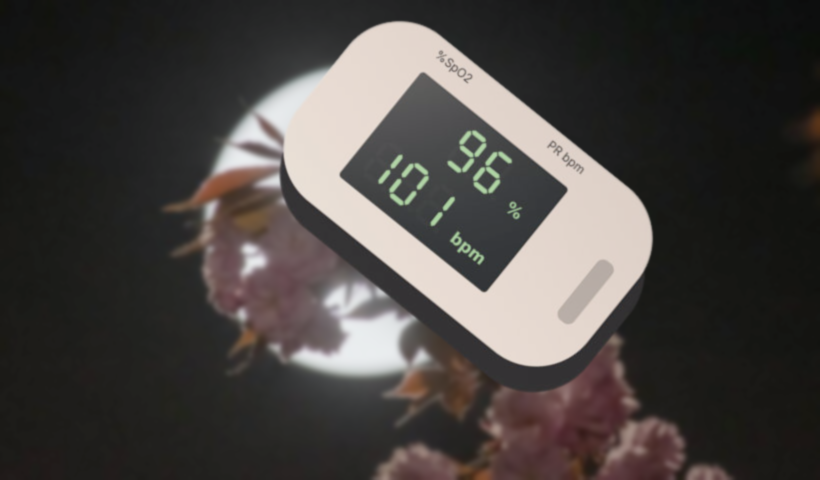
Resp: 101,bpm
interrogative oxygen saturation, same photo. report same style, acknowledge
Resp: 96,%
